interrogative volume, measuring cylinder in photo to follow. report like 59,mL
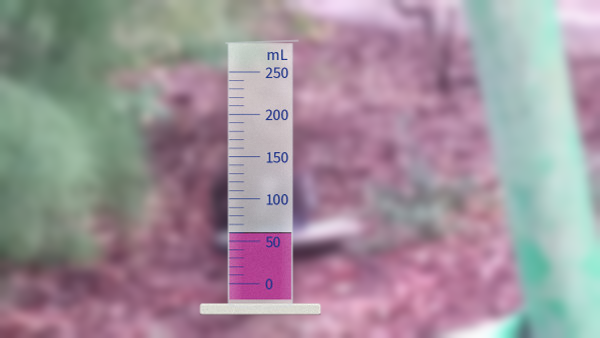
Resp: 60,mL
